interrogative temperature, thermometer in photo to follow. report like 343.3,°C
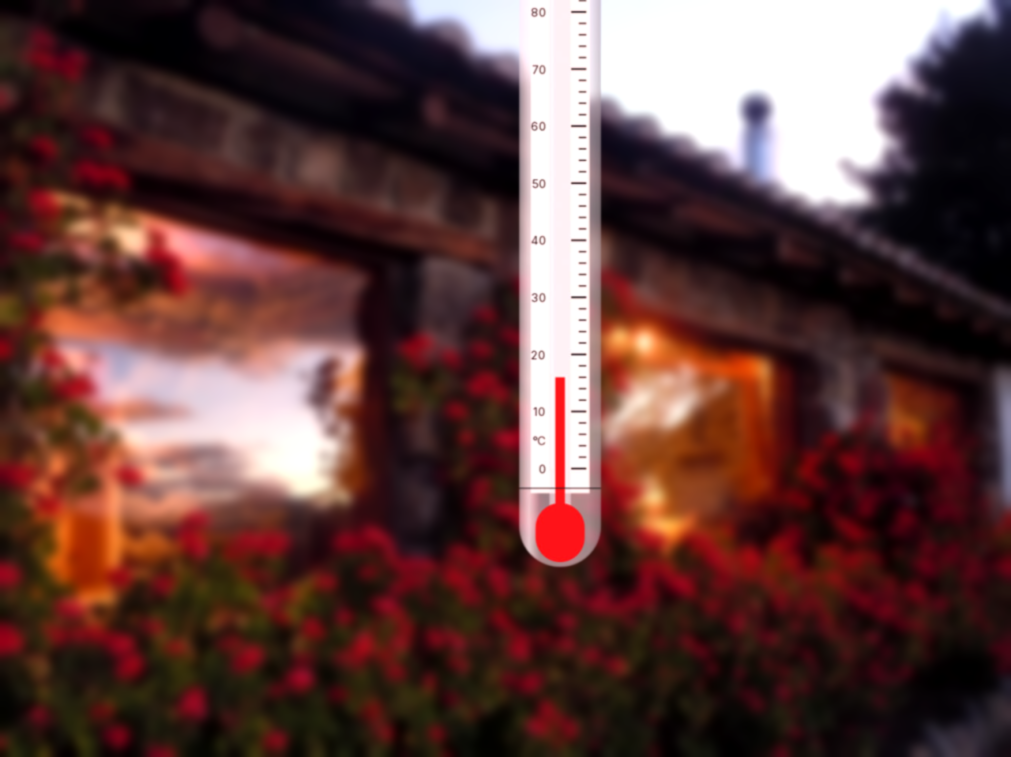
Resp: 16,°C
